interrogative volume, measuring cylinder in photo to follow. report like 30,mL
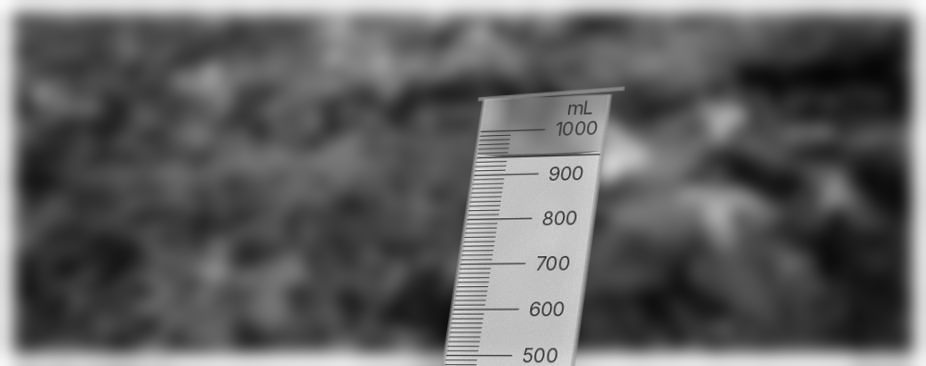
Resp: 940,mL
